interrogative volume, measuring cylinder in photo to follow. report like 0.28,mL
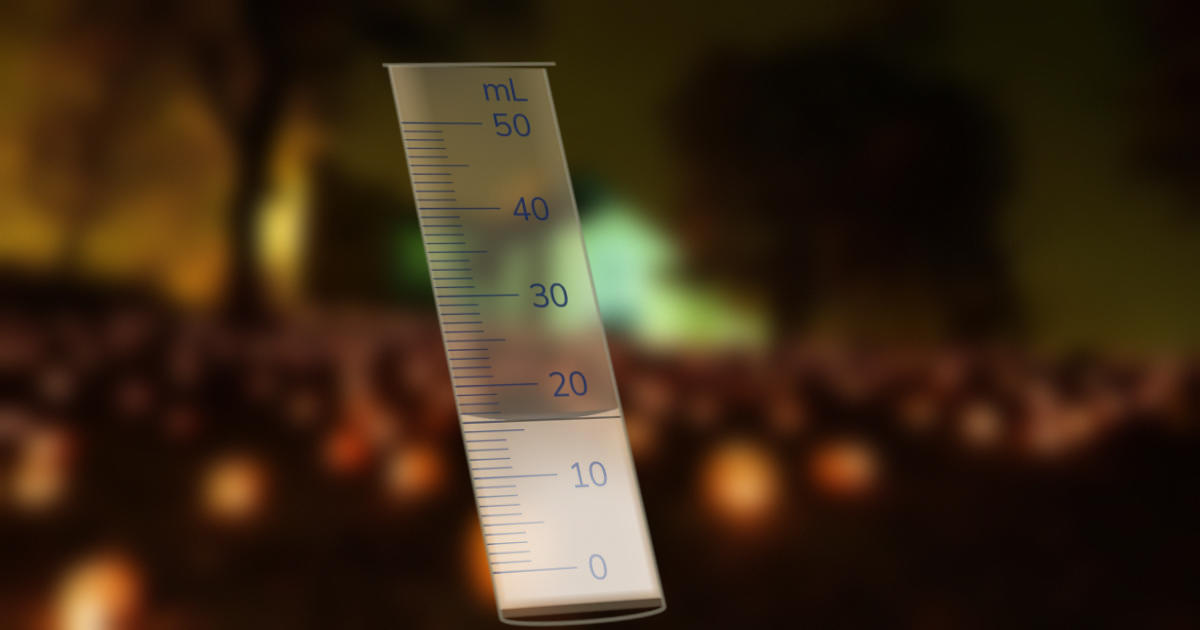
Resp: 16,mL
